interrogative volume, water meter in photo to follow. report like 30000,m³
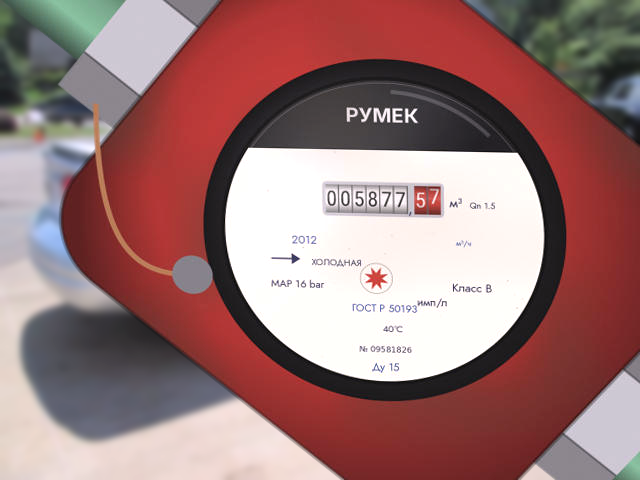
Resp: 5877.57,m³
